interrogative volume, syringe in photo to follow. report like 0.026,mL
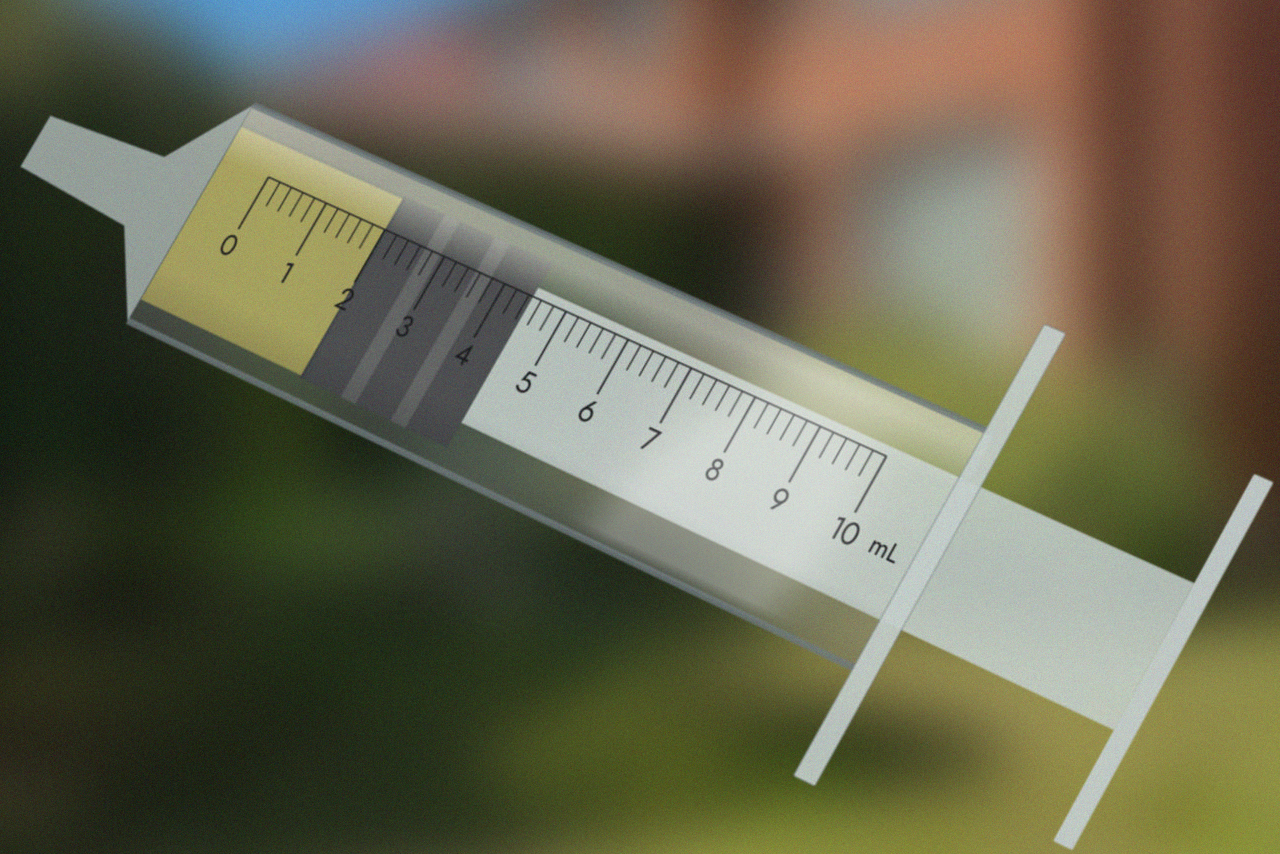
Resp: 2,mL
